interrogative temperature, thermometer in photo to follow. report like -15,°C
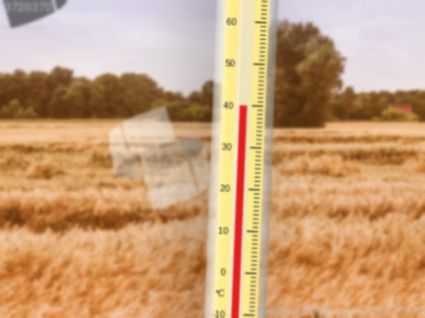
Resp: 40,°C
